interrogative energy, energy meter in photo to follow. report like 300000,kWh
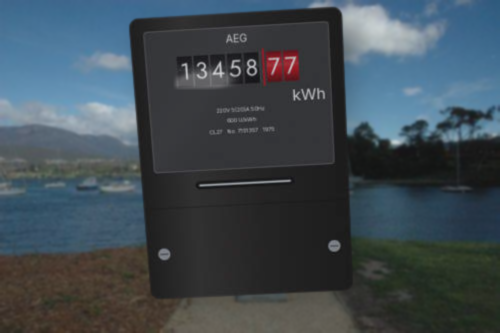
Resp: 13458.77,kWh
